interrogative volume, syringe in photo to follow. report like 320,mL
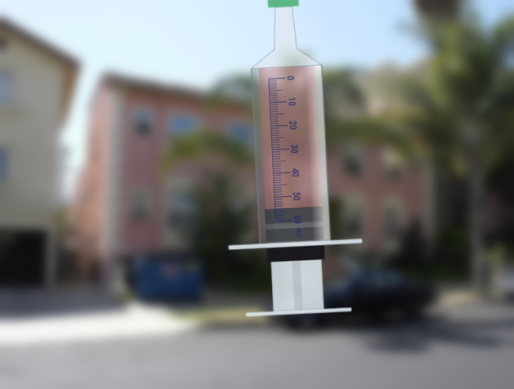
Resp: 55,mL
